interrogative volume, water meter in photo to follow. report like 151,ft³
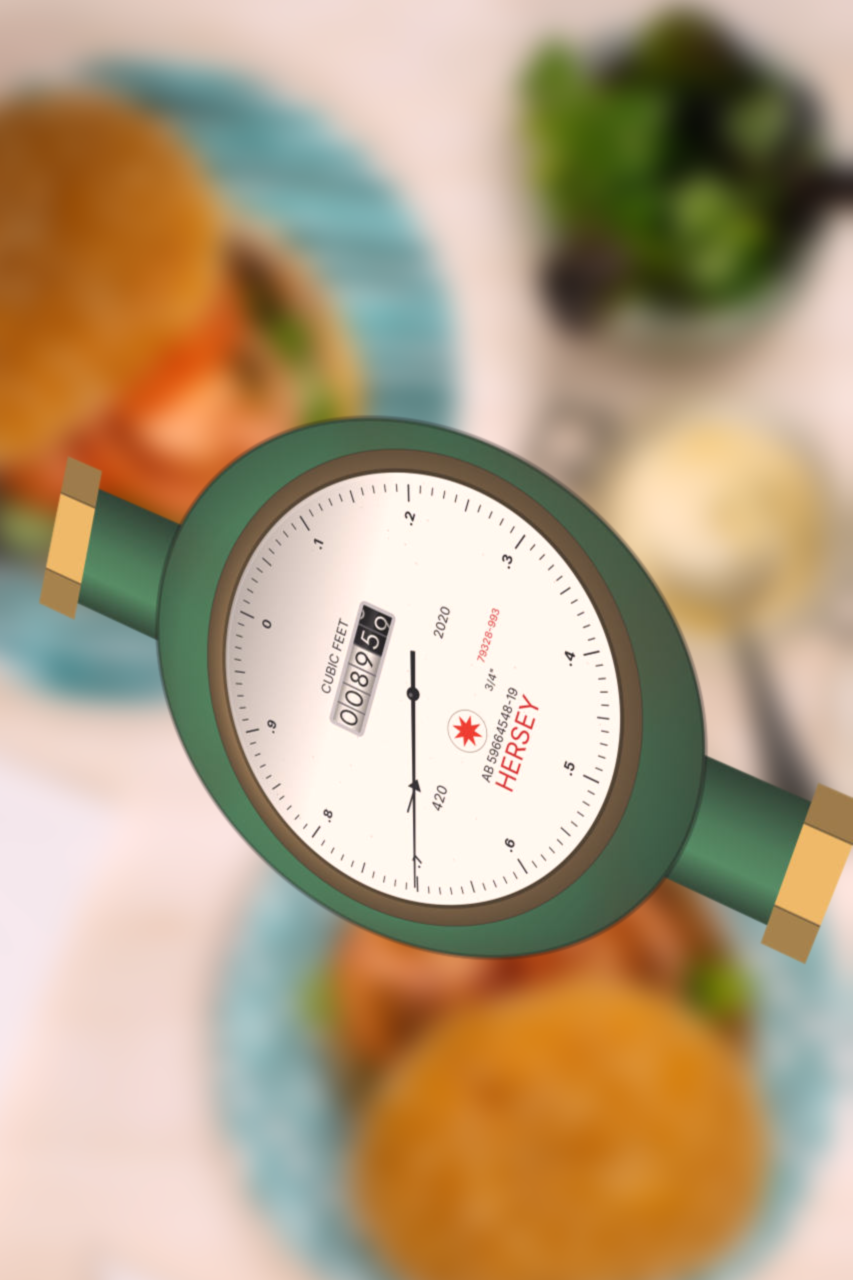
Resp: 8958.70,ft³
